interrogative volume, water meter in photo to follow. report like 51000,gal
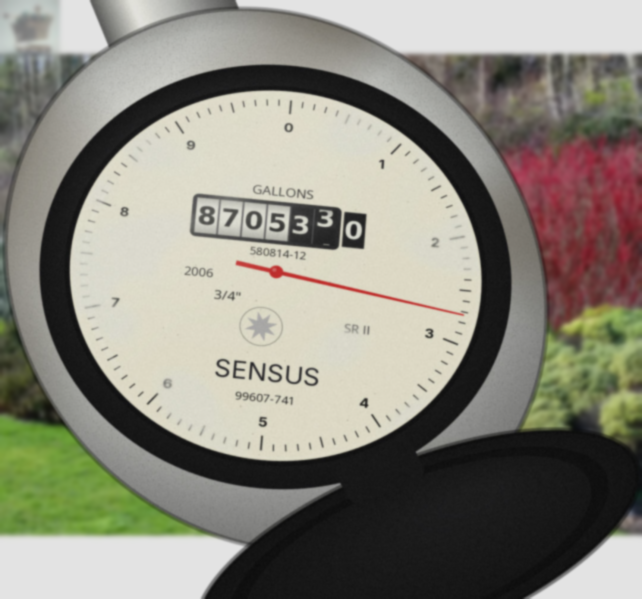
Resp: 8705332.7,gal
